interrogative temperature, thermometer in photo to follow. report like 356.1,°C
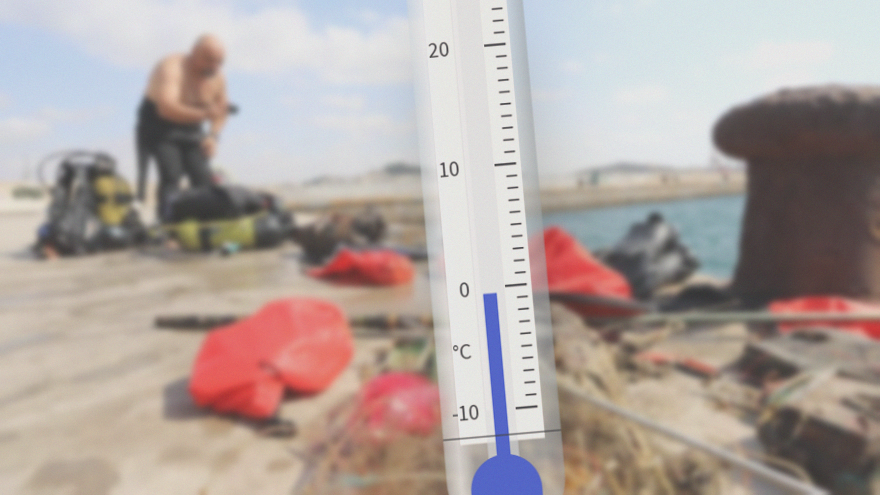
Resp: -0.5,°C
